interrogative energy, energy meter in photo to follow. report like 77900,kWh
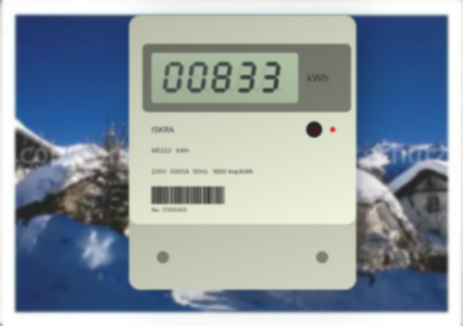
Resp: 833,kWh
